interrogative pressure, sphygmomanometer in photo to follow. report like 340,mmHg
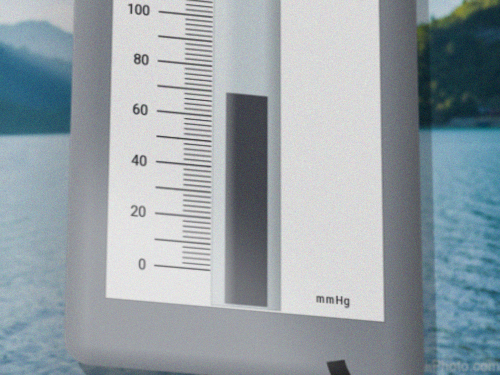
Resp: 70,mmHg
